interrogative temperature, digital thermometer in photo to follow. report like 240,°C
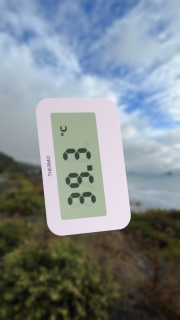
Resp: 39.3,°C
